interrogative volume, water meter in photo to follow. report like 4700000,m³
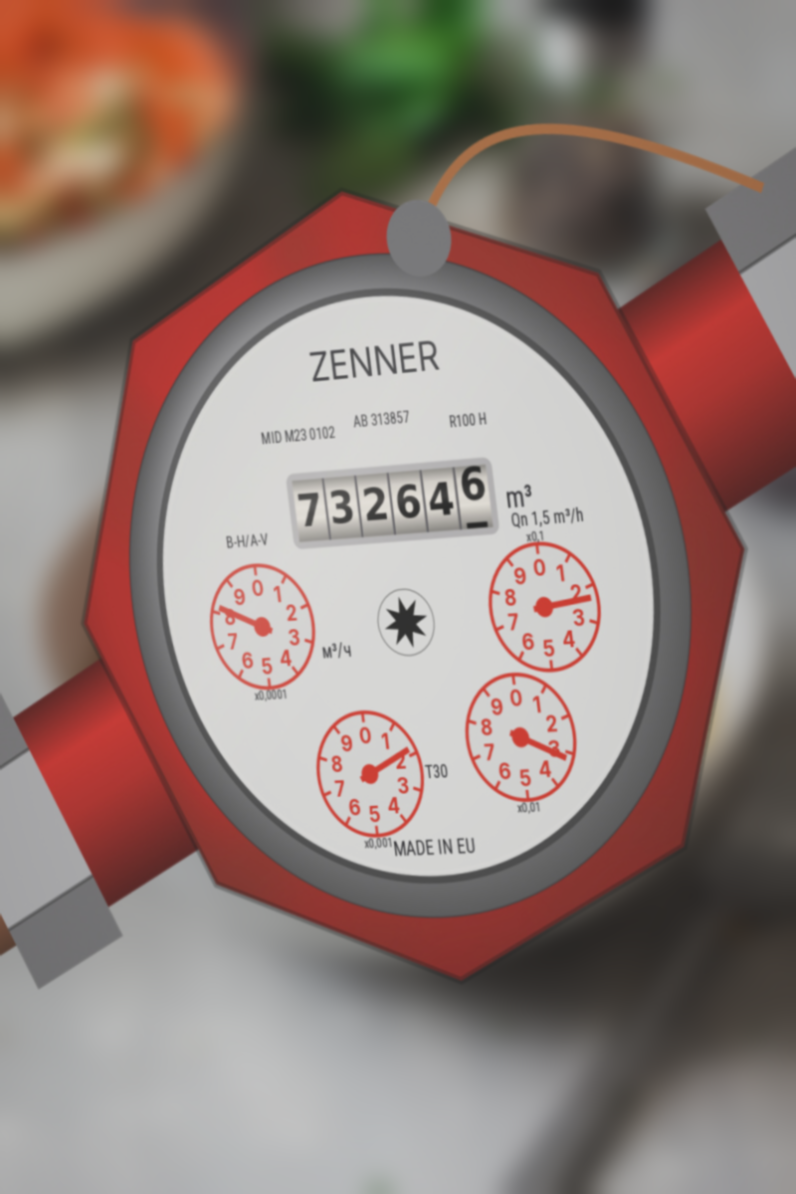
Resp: 732646.2318,m³
